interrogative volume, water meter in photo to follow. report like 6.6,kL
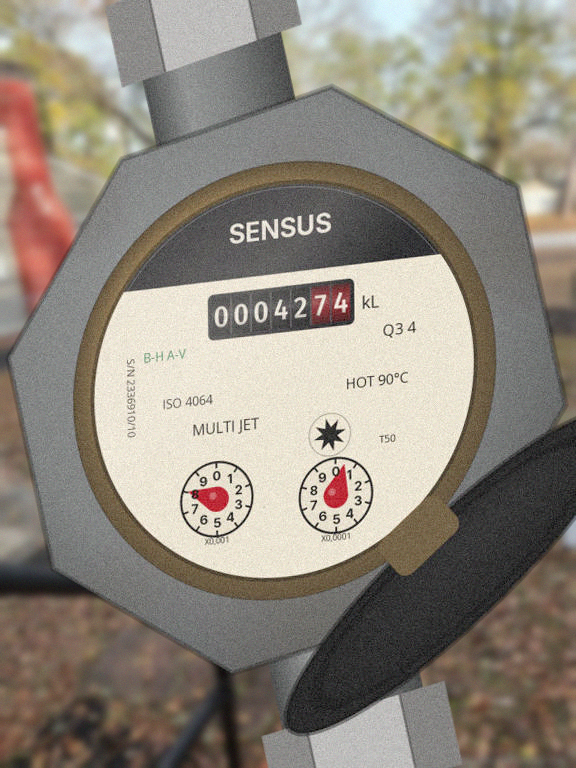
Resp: 42.7480,kL
